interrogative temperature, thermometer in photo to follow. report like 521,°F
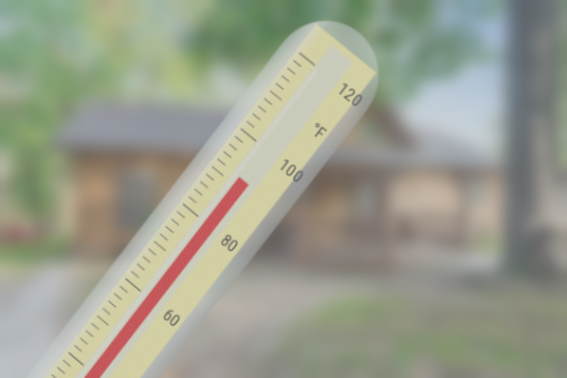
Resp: 92,°F
